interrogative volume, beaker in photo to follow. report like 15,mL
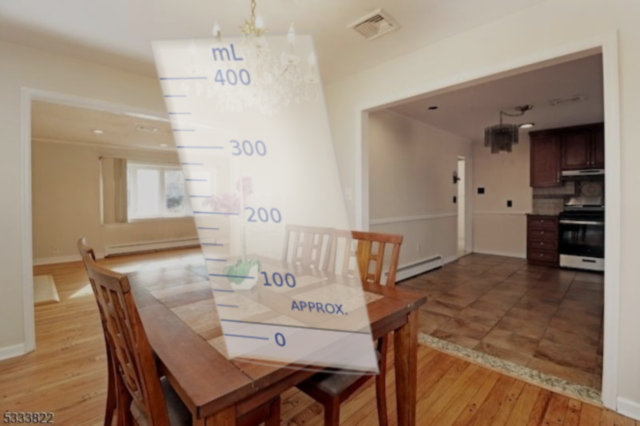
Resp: 25,mL
